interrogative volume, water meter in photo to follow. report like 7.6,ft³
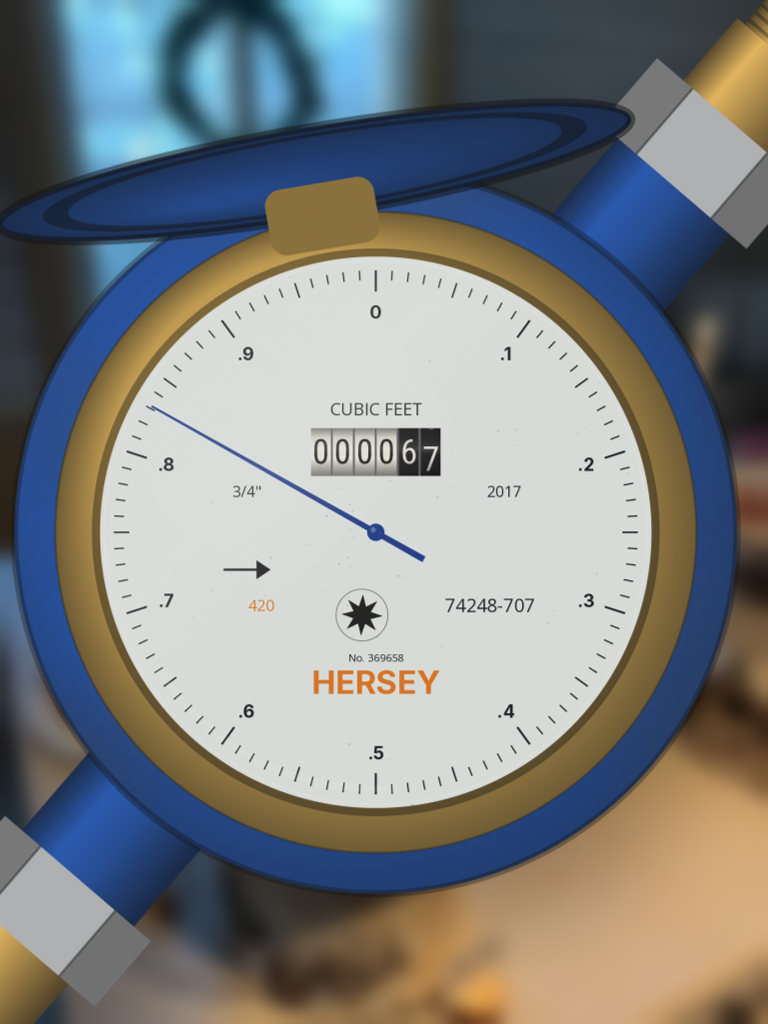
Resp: 66.83,ft³
